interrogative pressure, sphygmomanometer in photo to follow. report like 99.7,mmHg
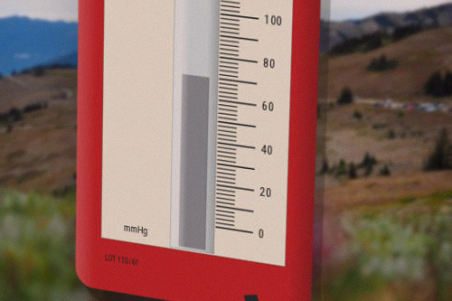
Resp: 70,mmHg
